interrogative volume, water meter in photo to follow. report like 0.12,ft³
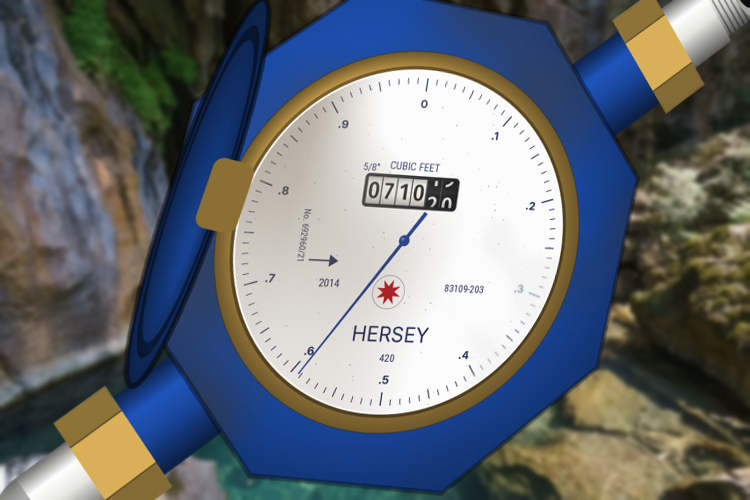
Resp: 71019.59,ft³
